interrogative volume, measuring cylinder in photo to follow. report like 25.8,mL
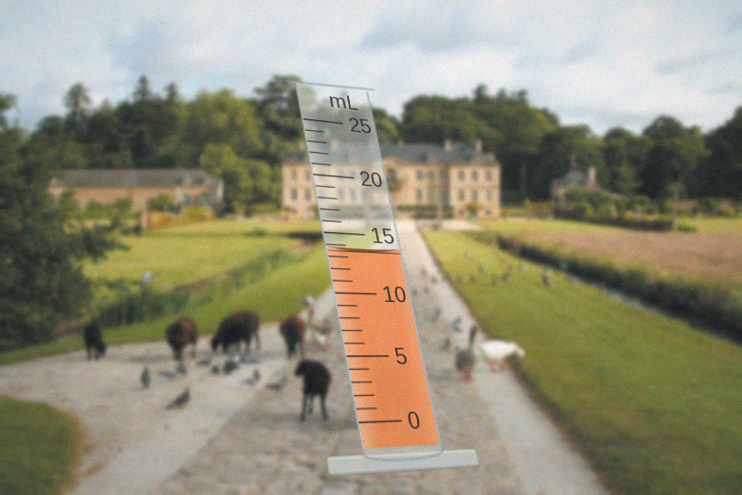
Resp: 13.5,mL
